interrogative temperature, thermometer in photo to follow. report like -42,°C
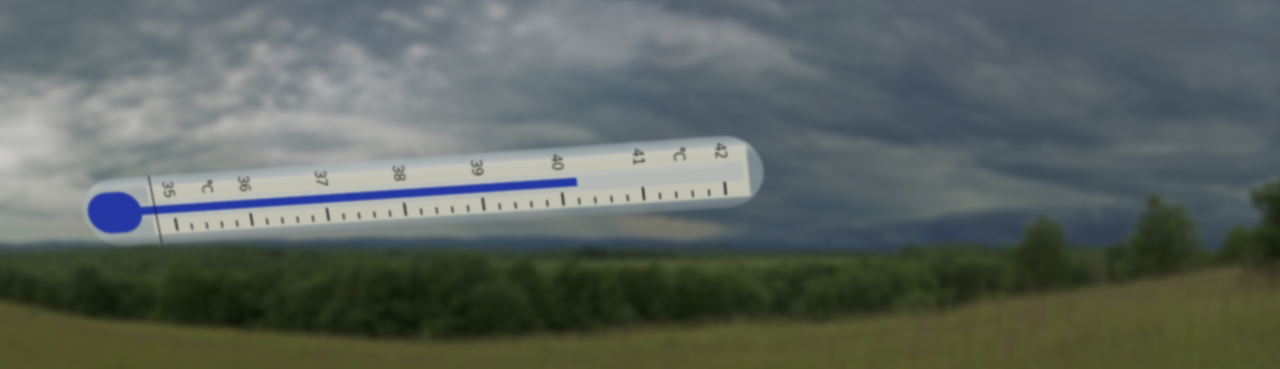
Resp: 40.2,°C
